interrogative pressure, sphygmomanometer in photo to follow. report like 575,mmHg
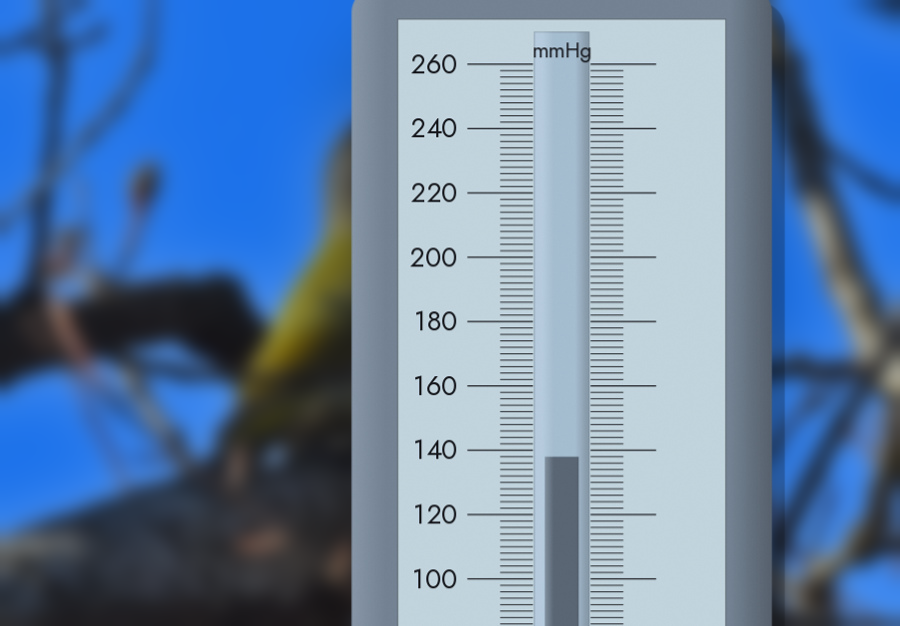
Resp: 138,mmHg
